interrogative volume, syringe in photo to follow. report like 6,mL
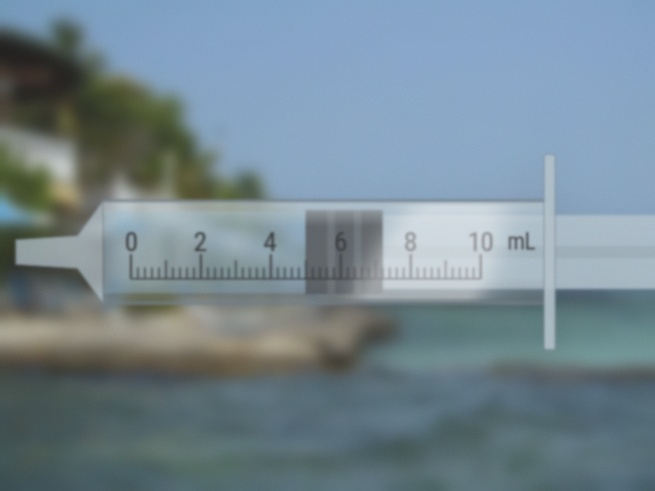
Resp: 5,mL
